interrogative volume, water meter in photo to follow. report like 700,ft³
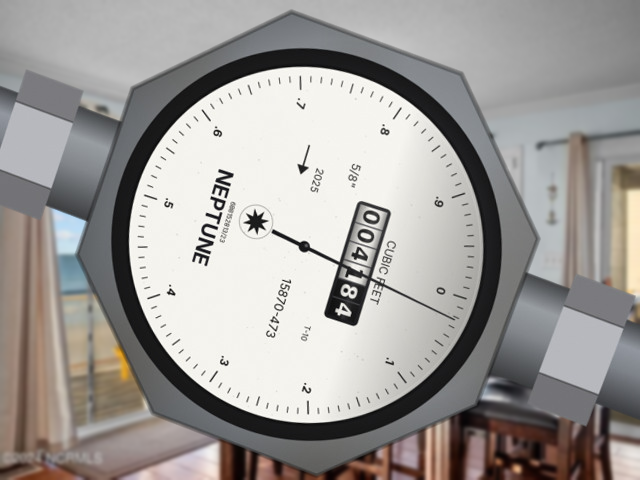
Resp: 4184.02,ft³
